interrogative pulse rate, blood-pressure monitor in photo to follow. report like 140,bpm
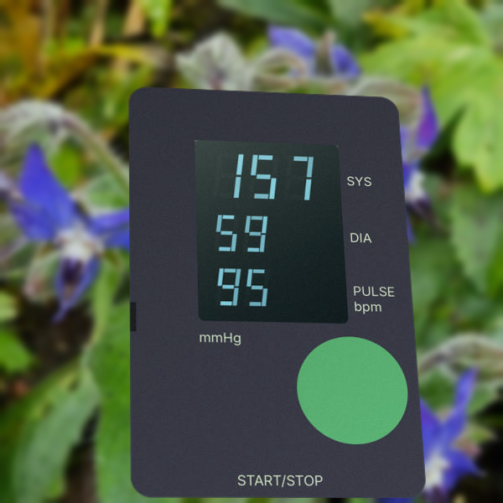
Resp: 95,bpm
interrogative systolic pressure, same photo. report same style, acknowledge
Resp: 157,mmHg
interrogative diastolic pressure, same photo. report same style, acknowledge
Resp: 59,mmHg
